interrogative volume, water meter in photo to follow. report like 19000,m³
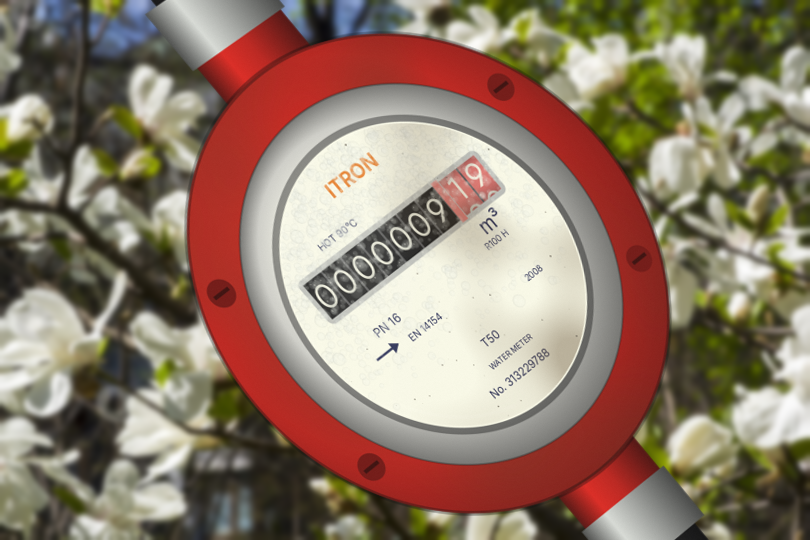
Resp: 9.19,m³
